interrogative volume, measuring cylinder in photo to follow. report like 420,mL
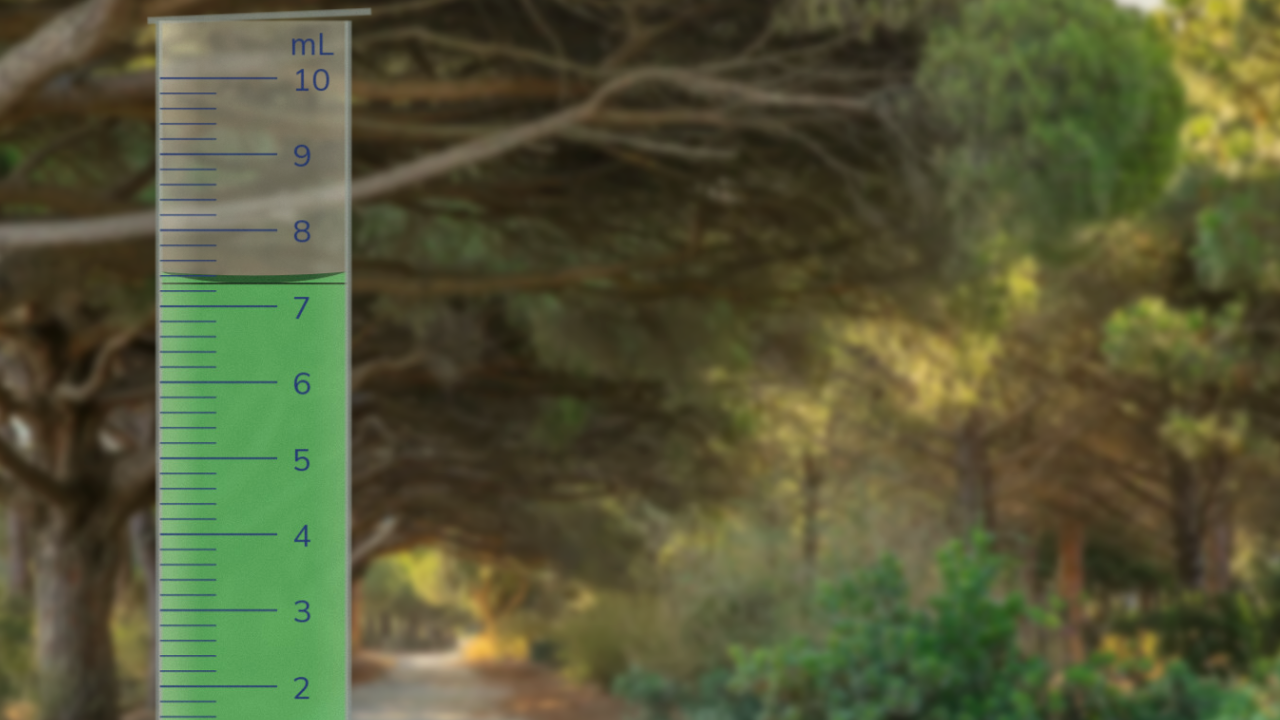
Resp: 7.3,mL
